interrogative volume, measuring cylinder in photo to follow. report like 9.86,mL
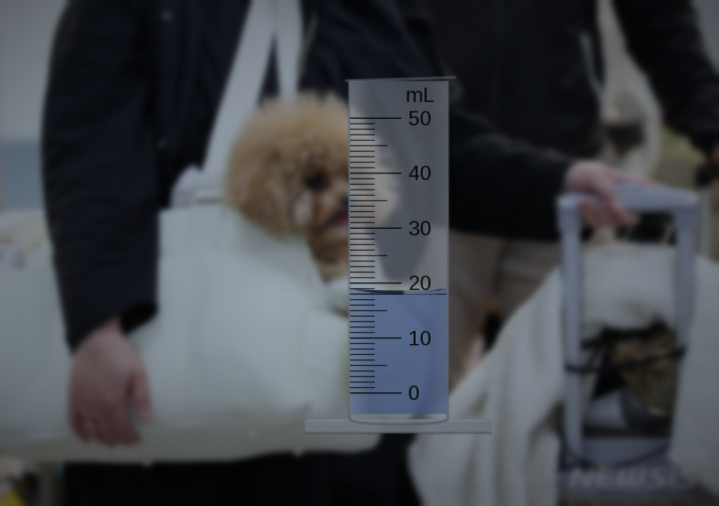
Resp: 18,mL
